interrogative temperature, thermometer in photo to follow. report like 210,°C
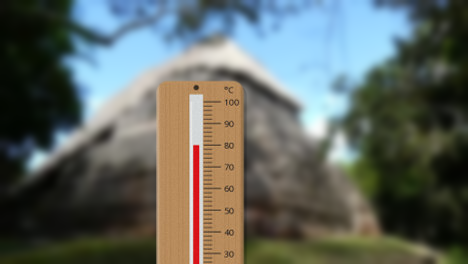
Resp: 80,°C
